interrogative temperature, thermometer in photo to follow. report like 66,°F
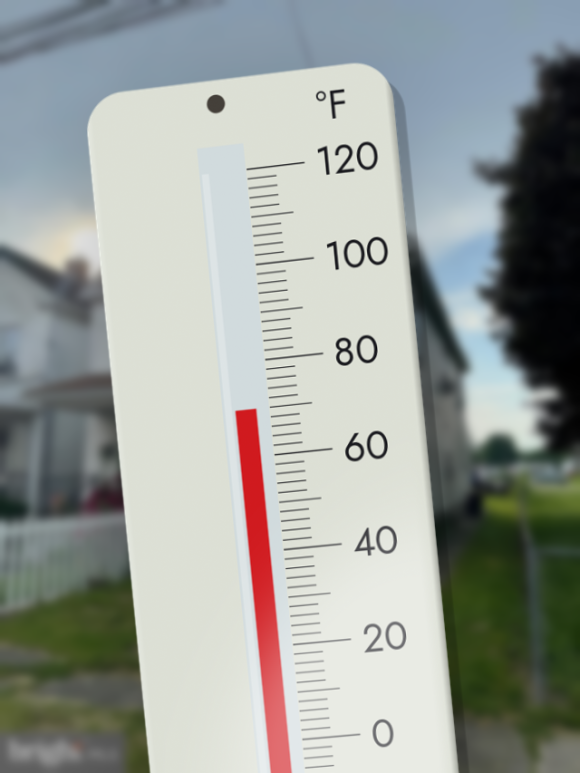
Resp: 70,°F
